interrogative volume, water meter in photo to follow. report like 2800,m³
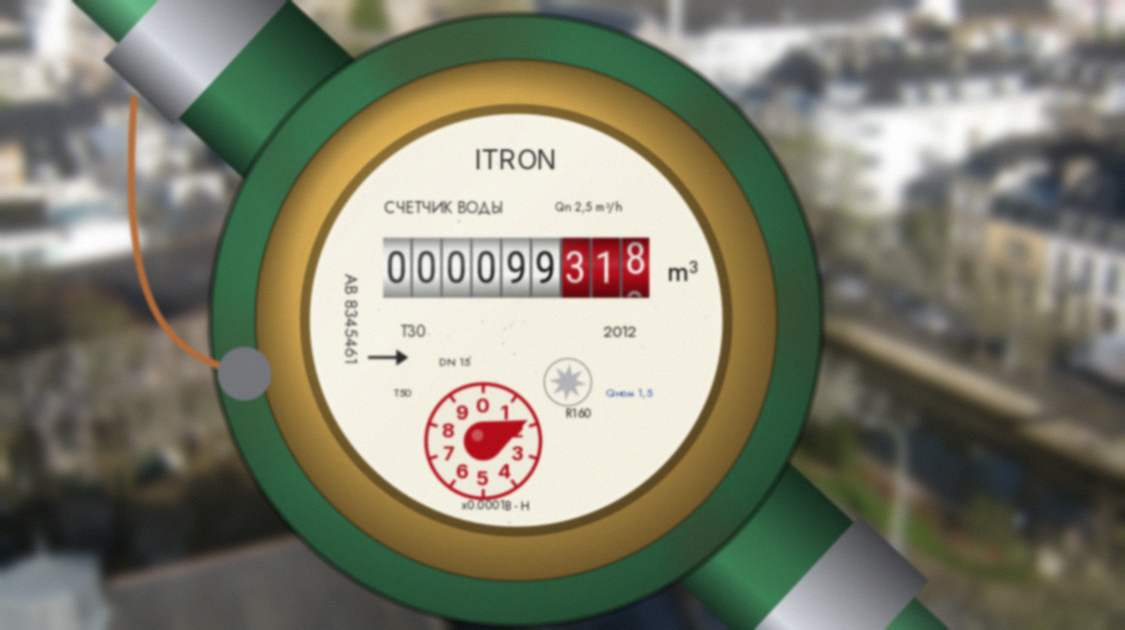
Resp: 99.3181,m³
